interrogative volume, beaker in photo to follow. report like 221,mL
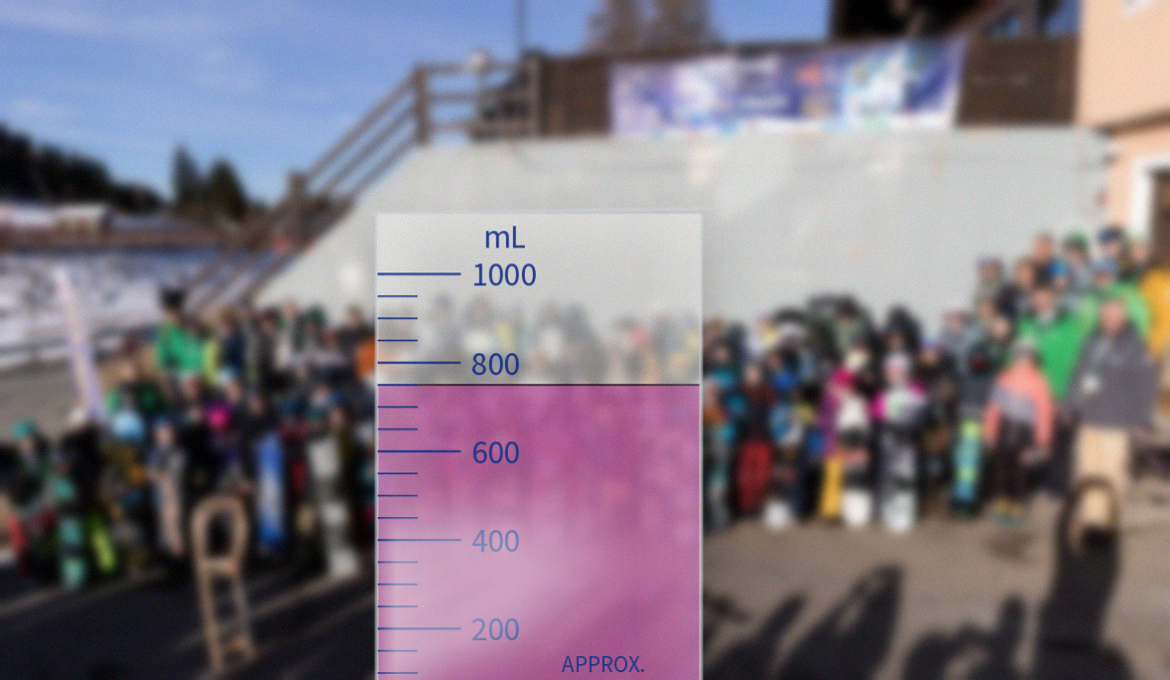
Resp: 750,mL
